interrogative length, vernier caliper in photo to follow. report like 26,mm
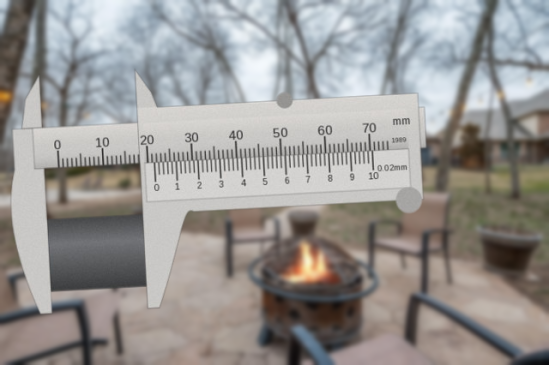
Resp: 21.5,mm
